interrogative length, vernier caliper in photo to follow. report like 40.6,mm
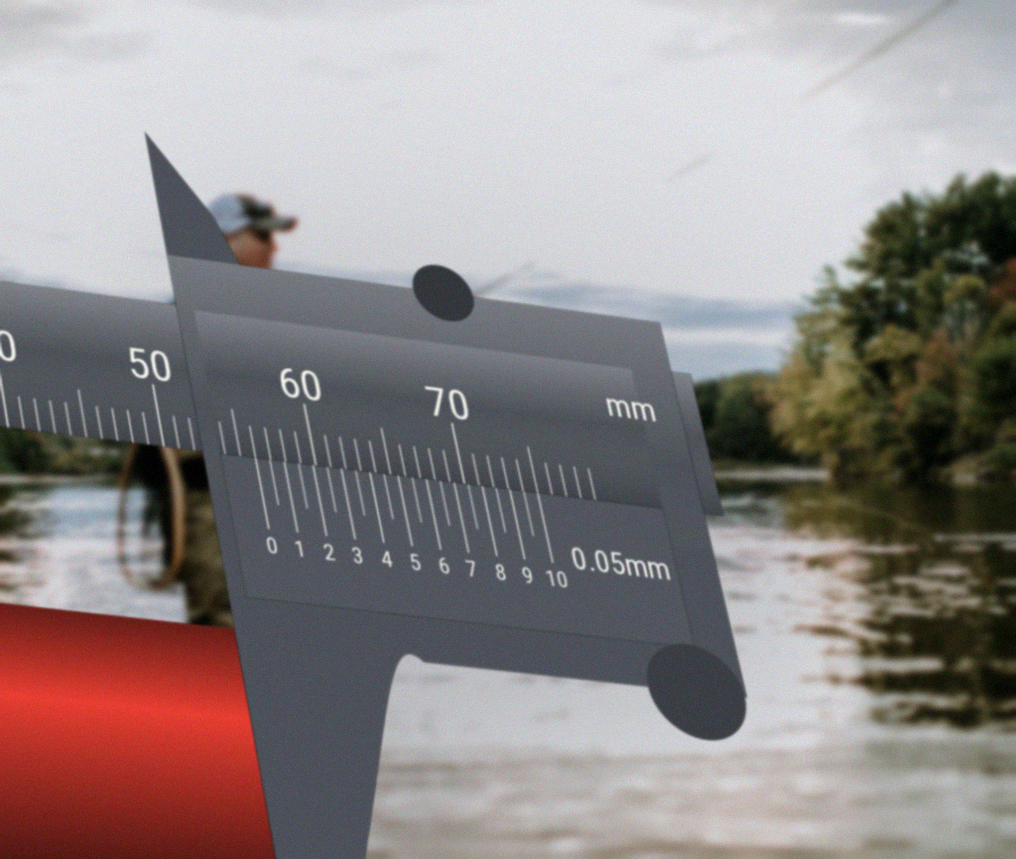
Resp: 56.0,mm
